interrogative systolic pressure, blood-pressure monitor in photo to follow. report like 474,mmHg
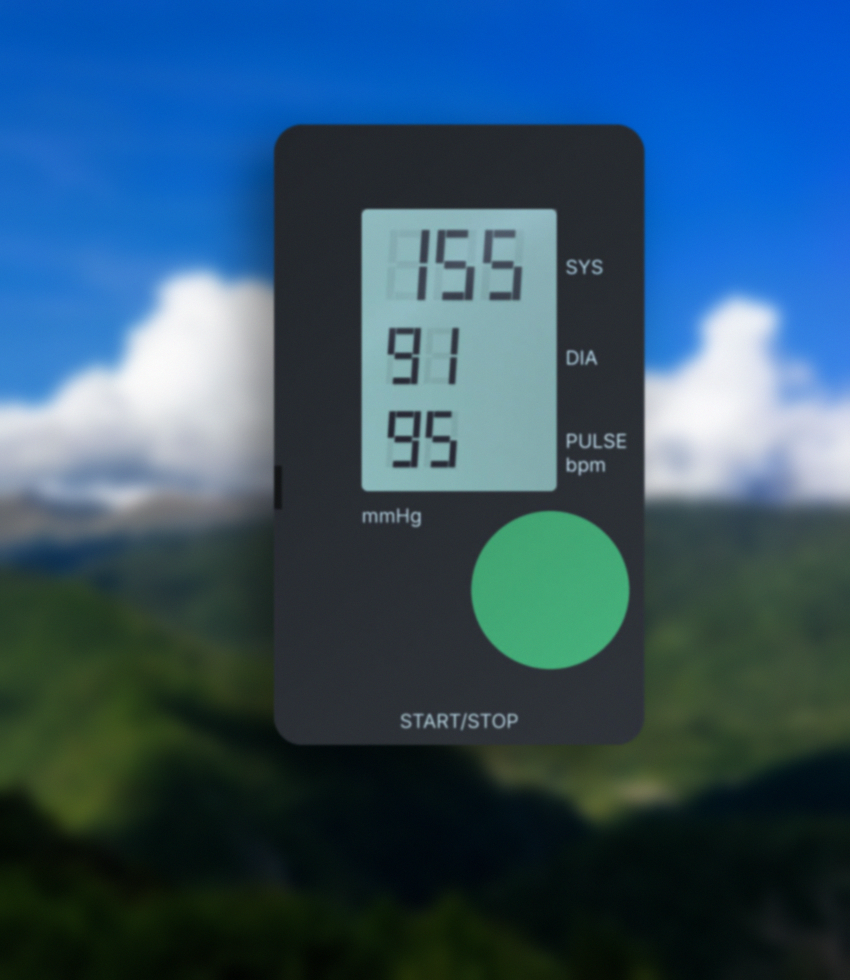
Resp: 155,mmHg
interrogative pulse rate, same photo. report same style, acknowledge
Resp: 95,bpm
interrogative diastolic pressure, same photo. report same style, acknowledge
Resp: 91,mmHg
